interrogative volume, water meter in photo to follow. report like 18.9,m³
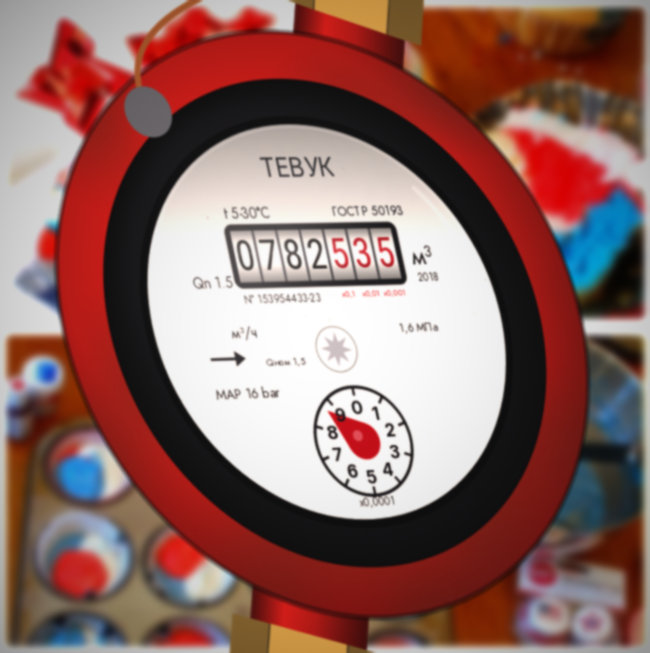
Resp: 782.5358,m³
